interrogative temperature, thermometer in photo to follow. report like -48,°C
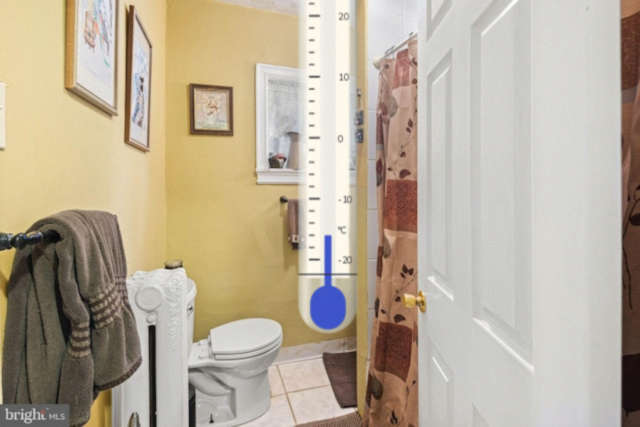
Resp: -16,°C
